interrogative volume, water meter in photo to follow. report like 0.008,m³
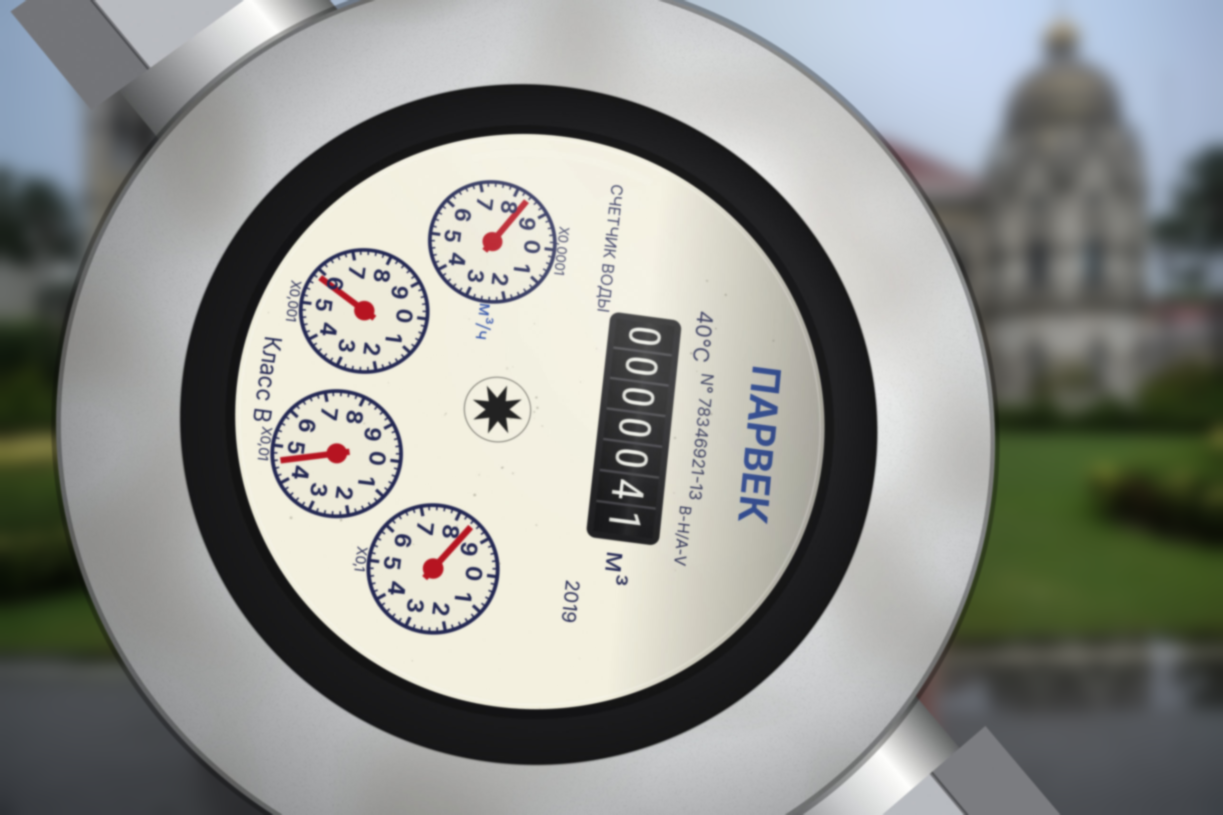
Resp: 41.8458,m³
